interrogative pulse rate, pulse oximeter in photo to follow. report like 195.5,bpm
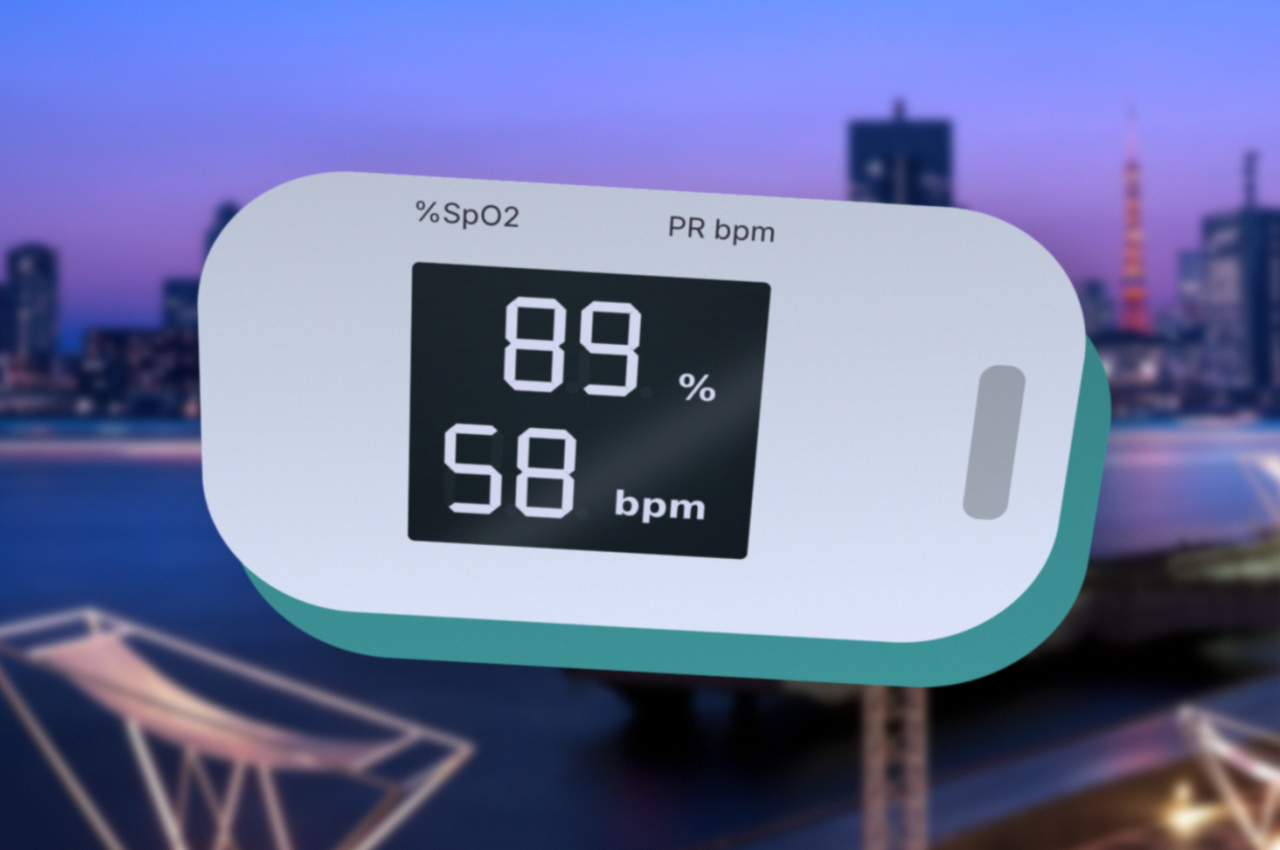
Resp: 58,bpm
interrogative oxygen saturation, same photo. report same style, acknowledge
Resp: 89,%
